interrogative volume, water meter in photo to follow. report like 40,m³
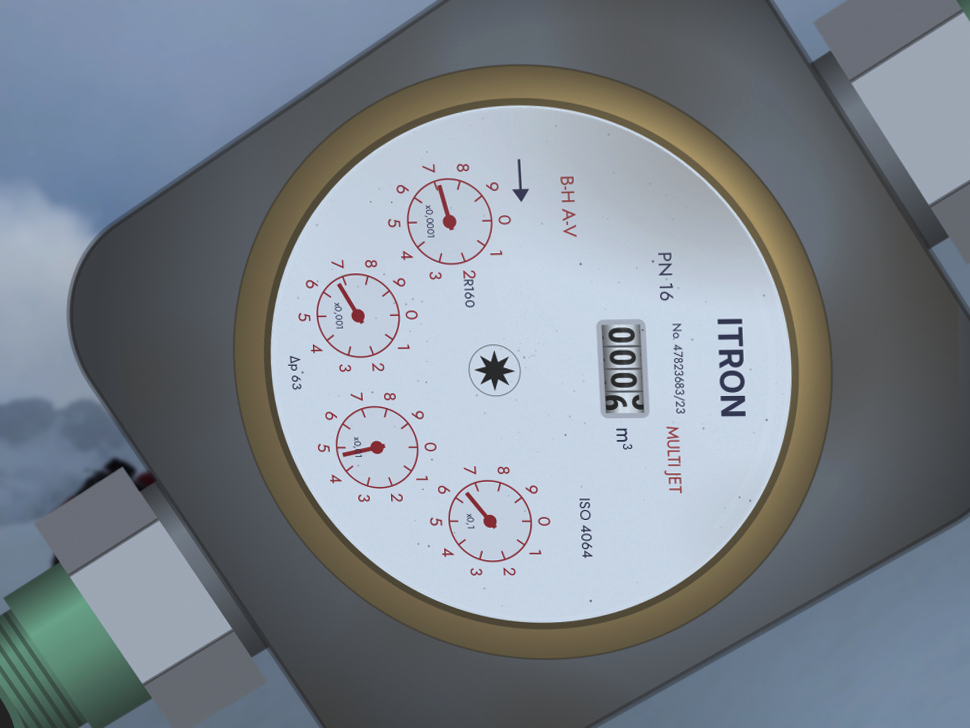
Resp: 5.6467,m³
